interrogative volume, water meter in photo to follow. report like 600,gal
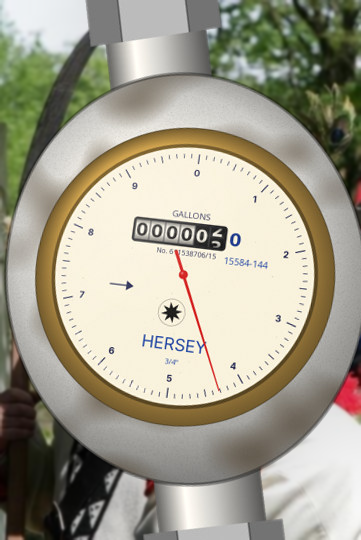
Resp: 24.3,gal
